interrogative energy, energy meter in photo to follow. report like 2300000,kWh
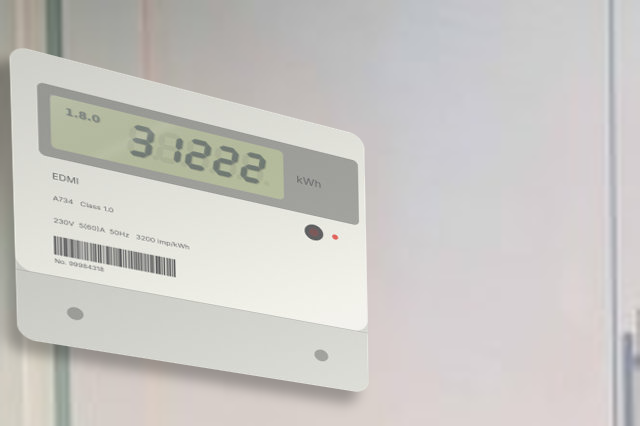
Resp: 31222,kWh
